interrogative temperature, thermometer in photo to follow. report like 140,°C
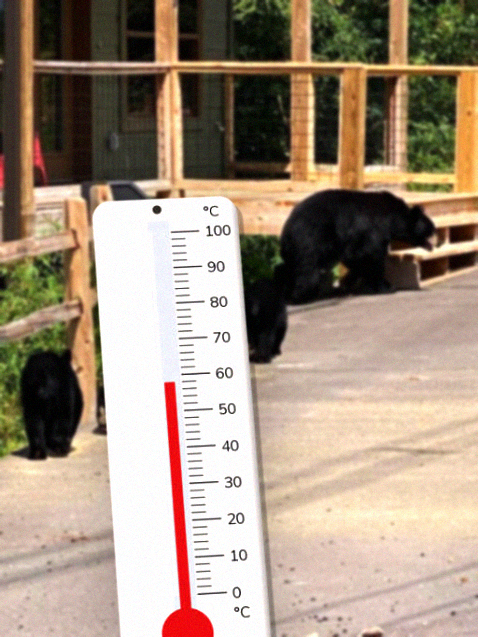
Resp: 58,°C
